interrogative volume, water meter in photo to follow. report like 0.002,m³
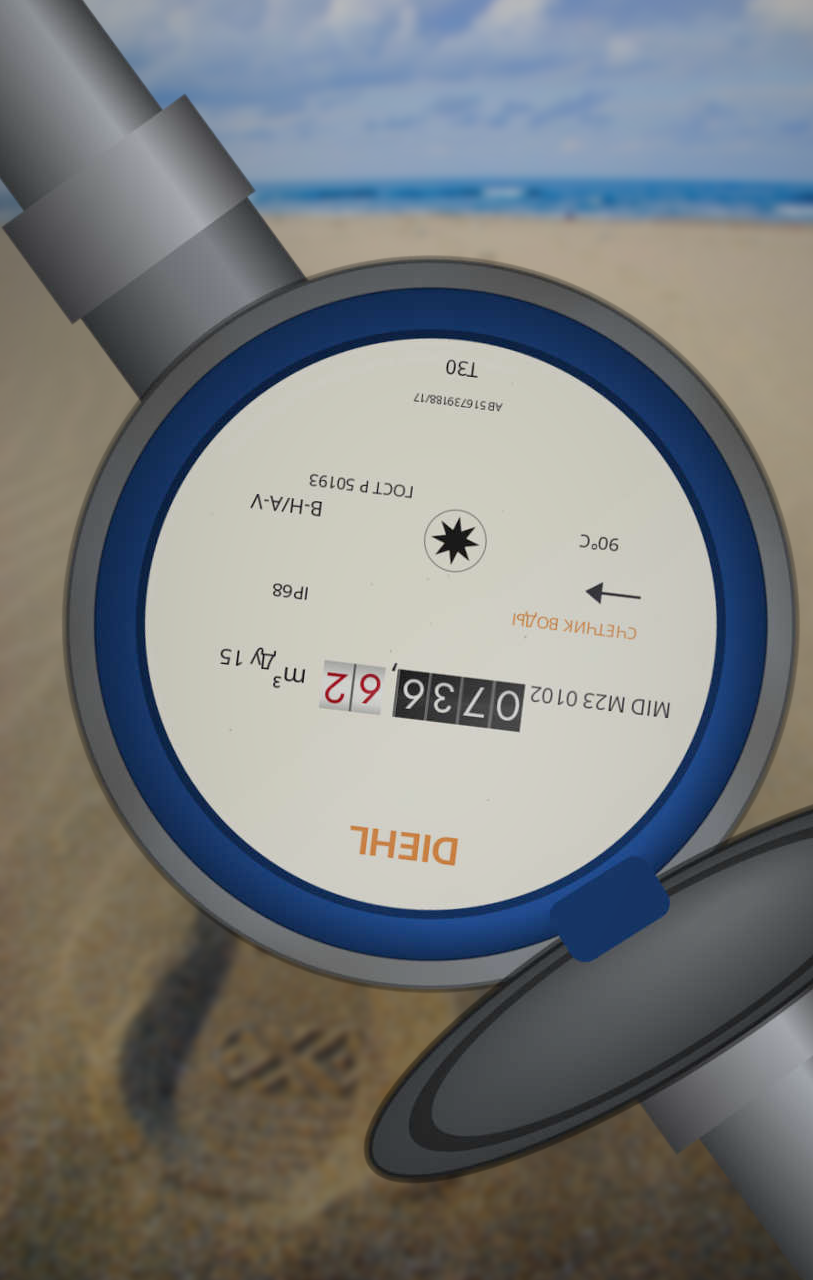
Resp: 736.62,m³
